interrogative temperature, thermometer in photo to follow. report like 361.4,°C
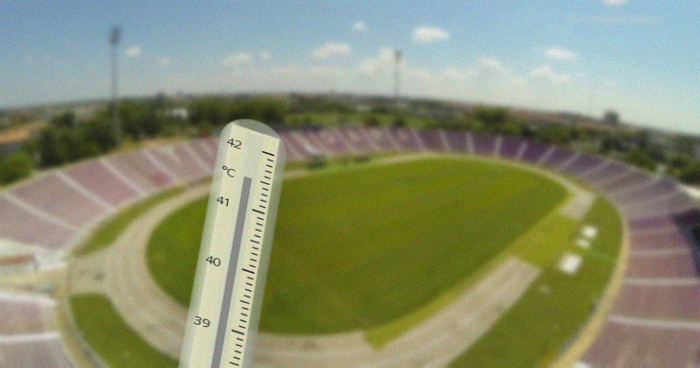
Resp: 41.5,°C
